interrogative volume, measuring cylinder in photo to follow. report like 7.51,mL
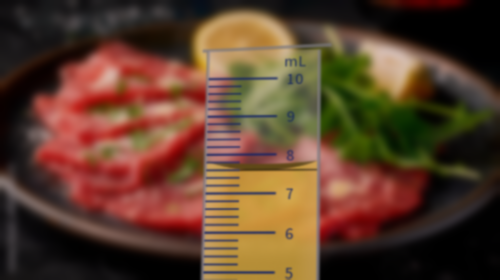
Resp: 7.6,mL
